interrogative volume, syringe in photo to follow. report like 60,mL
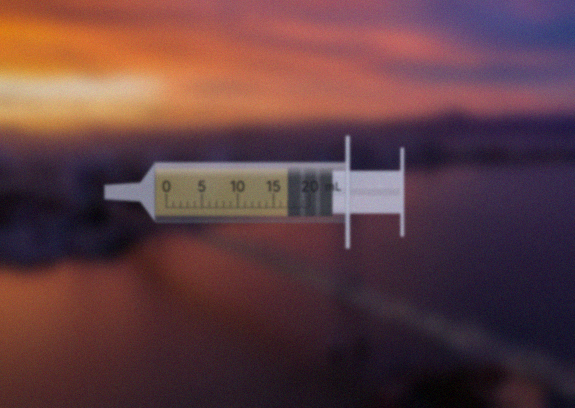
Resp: 17,mL
